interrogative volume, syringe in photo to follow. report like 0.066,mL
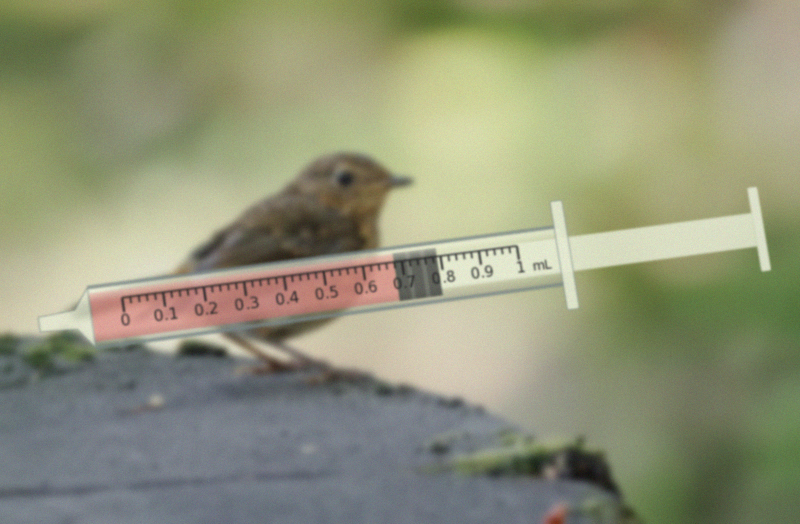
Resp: 0.68,mL
